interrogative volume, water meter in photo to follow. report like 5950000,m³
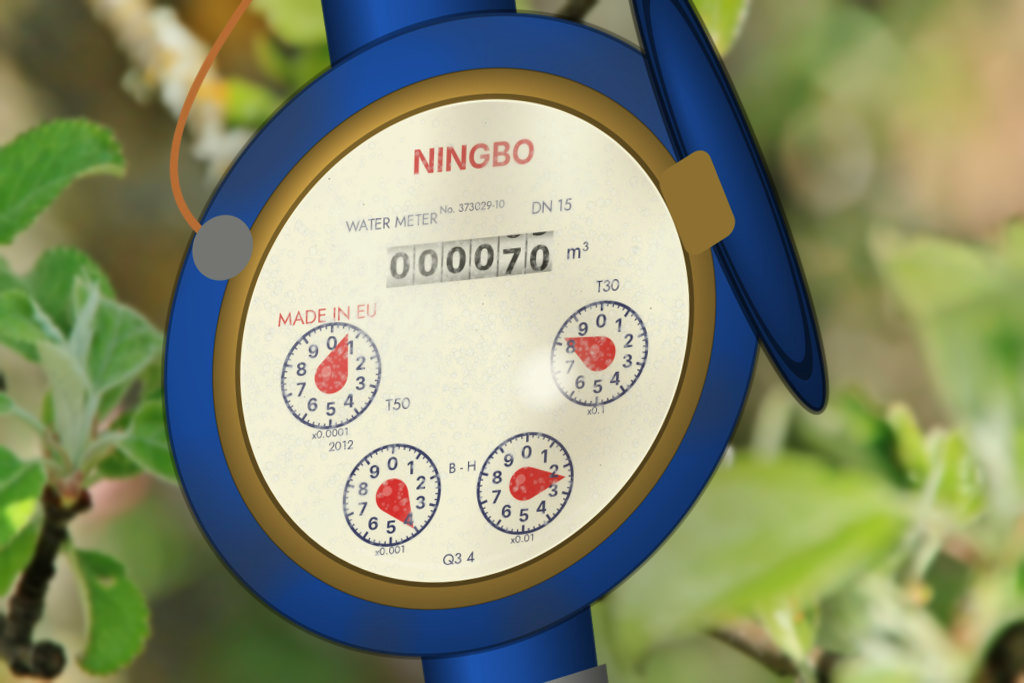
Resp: 69.8240,m³
